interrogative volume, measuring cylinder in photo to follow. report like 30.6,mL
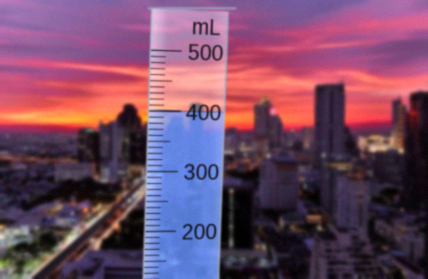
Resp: 400,mL
